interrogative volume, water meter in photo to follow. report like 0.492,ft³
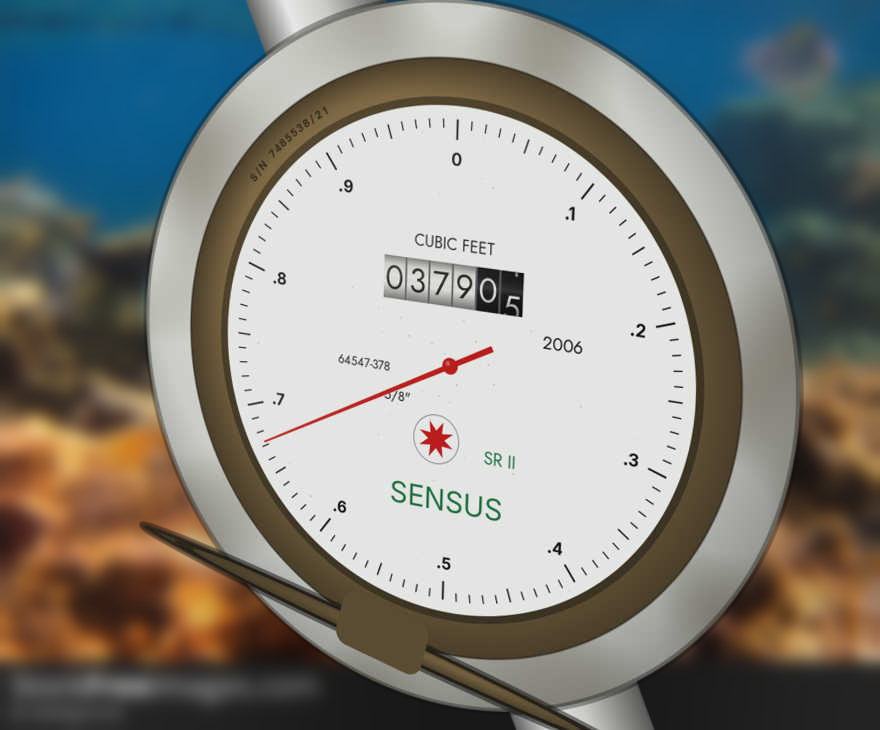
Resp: 37904.67,ft³
